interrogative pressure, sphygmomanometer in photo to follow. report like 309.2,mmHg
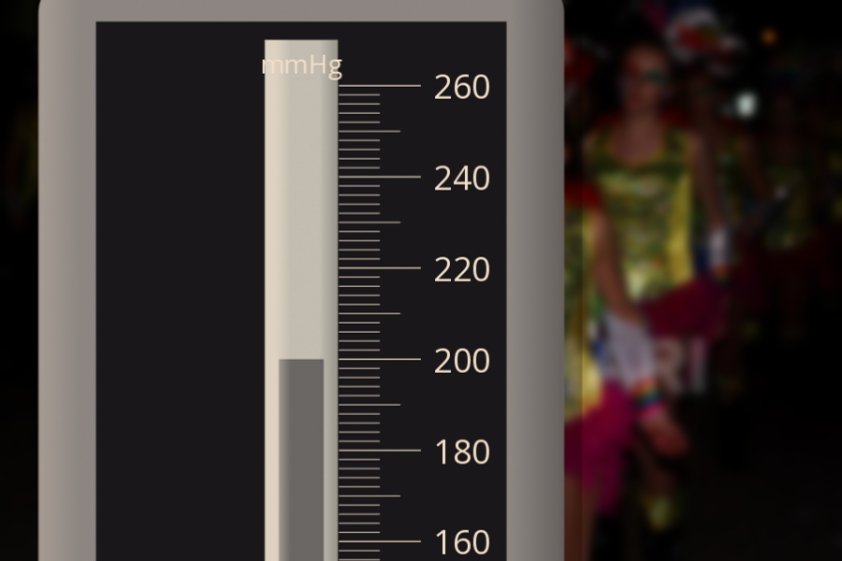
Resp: 200,mmHg
